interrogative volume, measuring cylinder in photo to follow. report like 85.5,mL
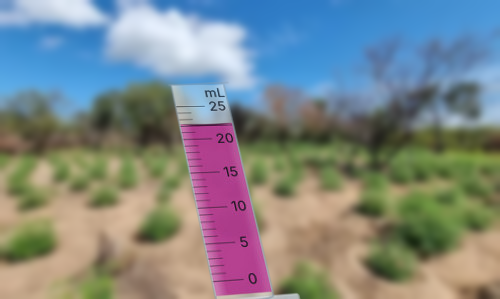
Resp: 22,mL
